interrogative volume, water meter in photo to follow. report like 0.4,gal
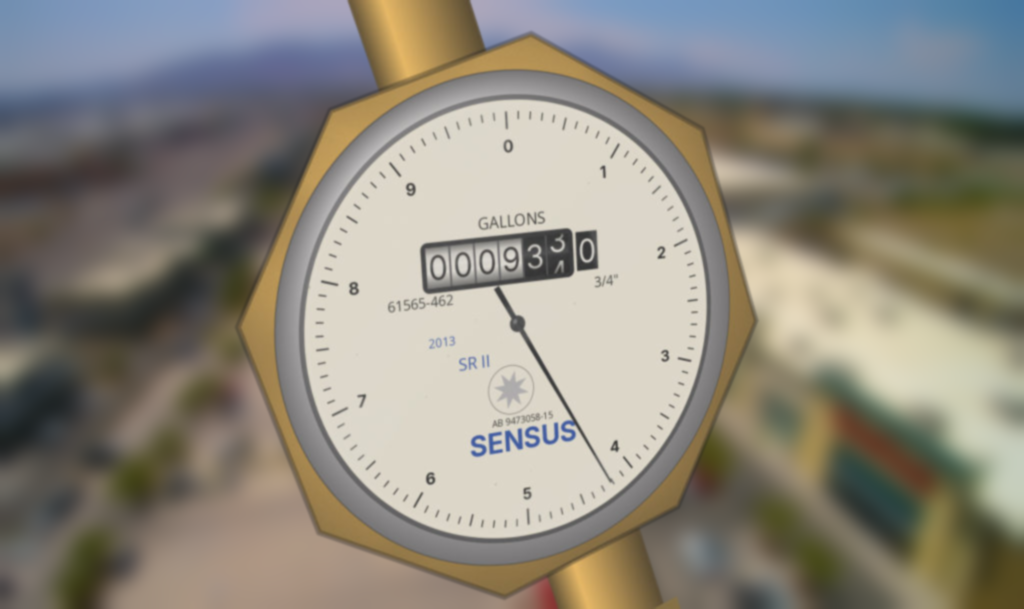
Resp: 9334.2,gal
